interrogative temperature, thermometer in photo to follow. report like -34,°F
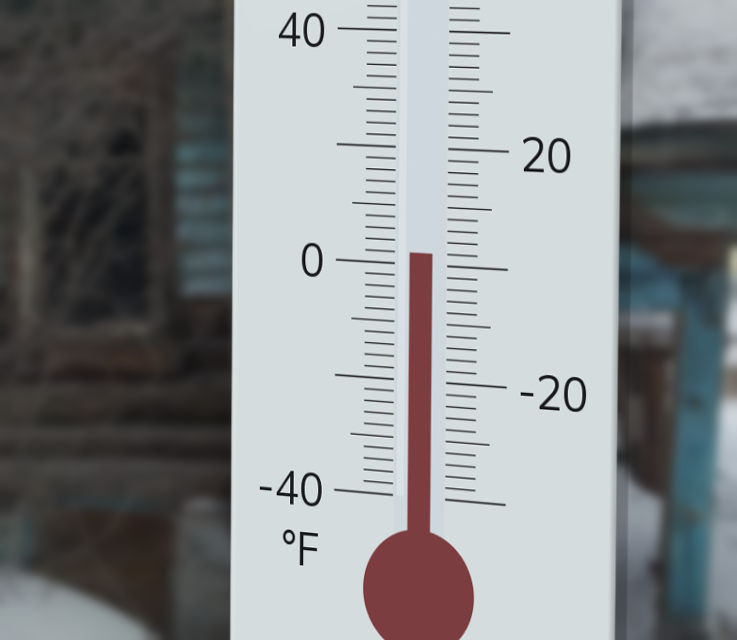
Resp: 2,°F
